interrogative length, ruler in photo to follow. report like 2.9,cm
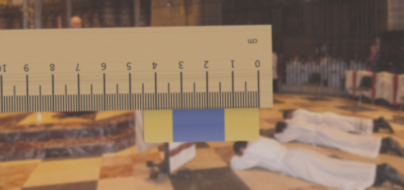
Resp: 4.5,cm
